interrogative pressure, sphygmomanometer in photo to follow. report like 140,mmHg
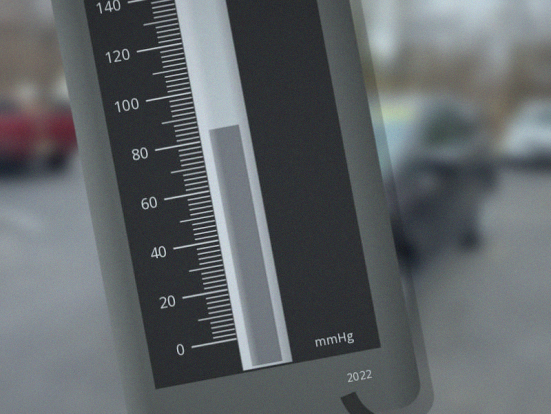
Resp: 84,mmHg
